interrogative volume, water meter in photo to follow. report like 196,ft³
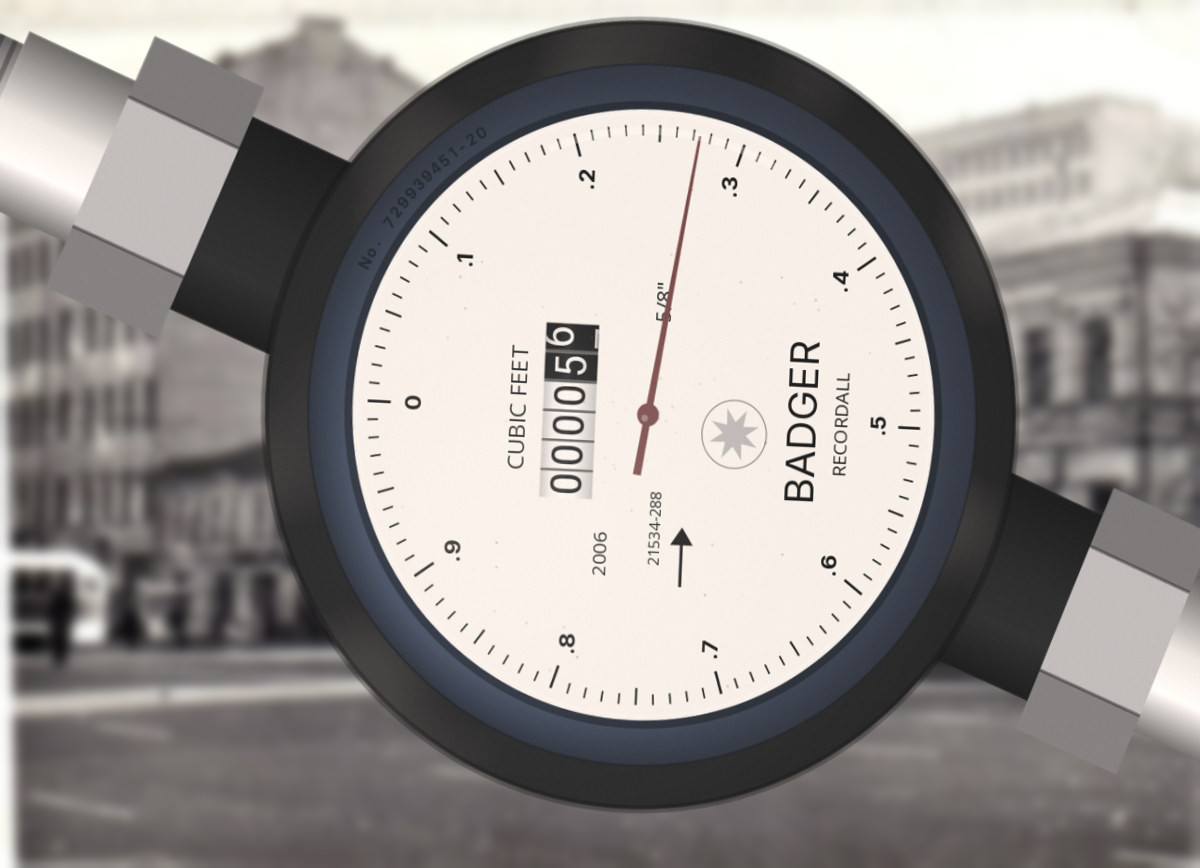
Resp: 56.27,ft³
